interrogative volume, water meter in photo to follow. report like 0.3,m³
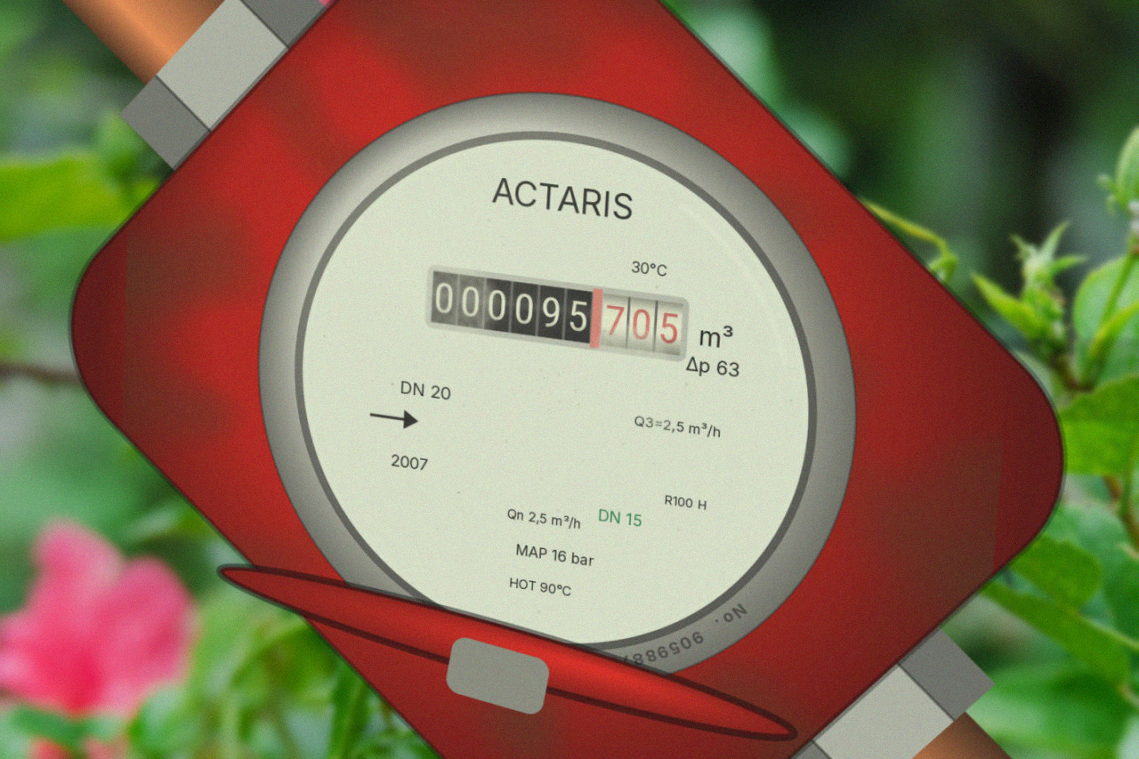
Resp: 95.705,m³
